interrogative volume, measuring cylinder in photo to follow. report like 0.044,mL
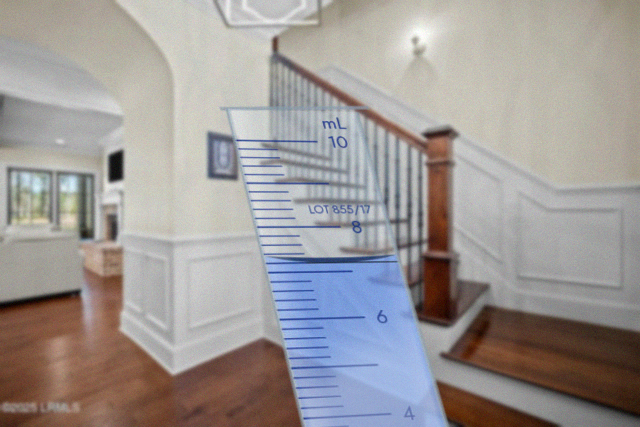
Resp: 7.2,mL
